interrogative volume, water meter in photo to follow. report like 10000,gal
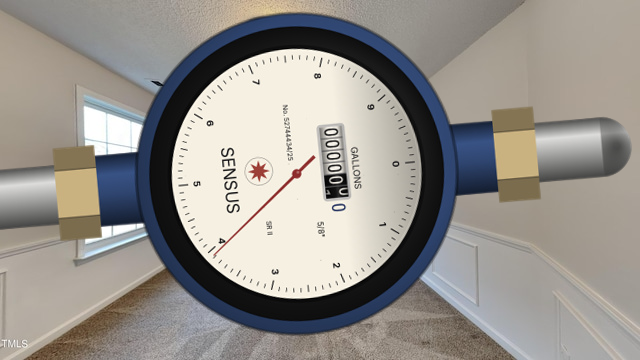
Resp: 3.9,gal
